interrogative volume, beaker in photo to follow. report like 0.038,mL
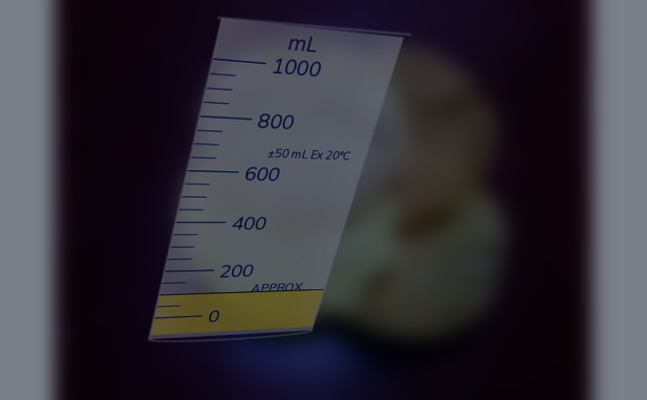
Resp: 100,mL
